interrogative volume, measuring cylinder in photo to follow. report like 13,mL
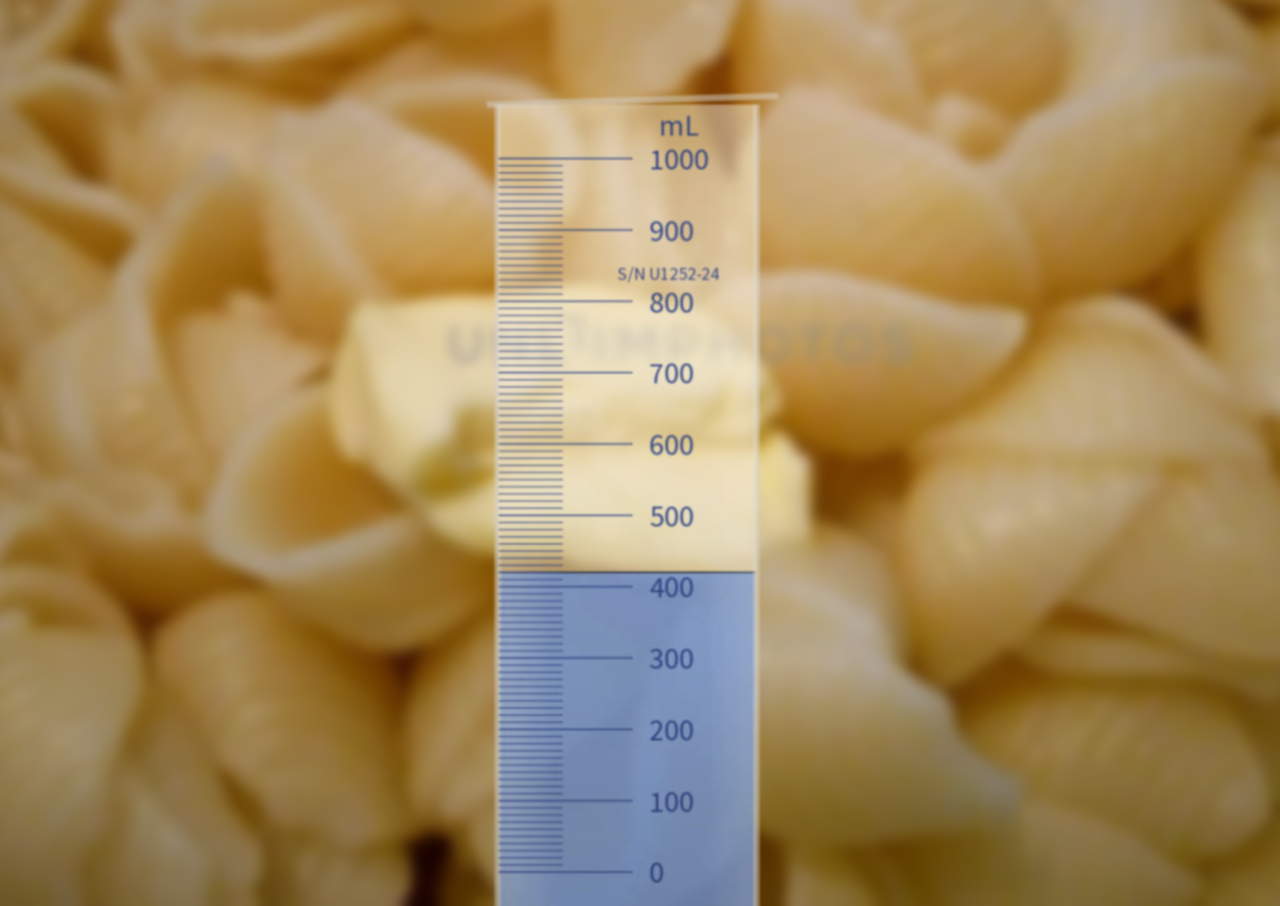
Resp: 420,mL
